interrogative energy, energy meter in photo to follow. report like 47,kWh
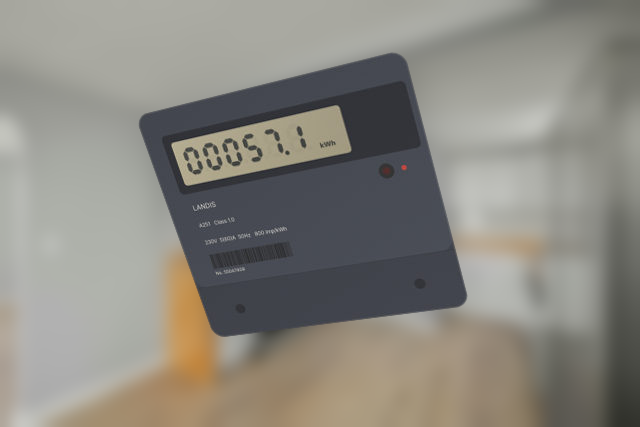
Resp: 57.1,kWh
